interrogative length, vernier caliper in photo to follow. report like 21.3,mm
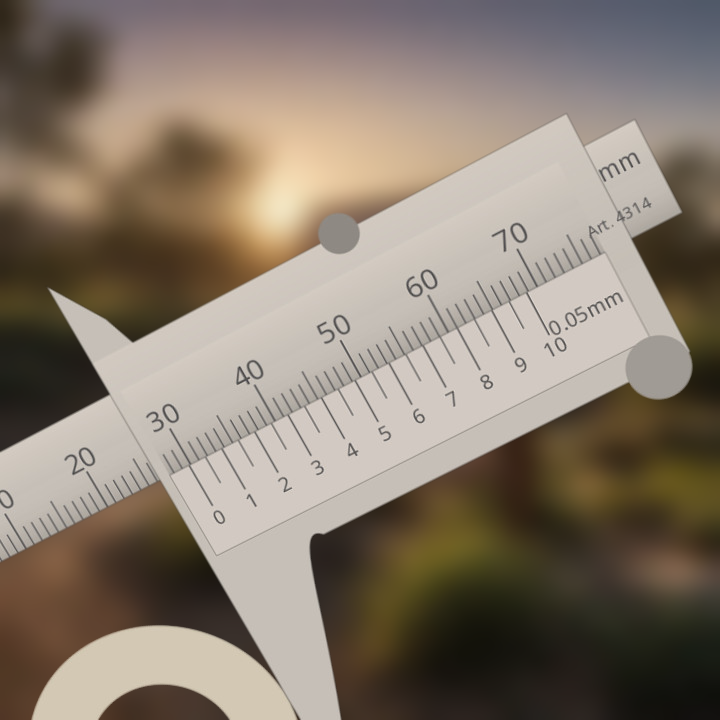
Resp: 29.8,mm
